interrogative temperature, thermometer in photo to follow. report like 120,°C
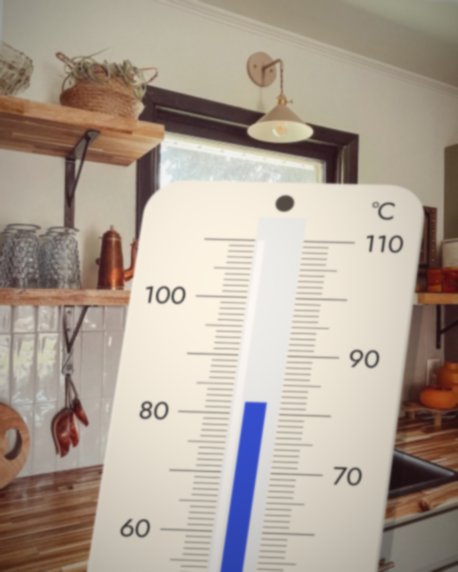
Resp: 82,°C
